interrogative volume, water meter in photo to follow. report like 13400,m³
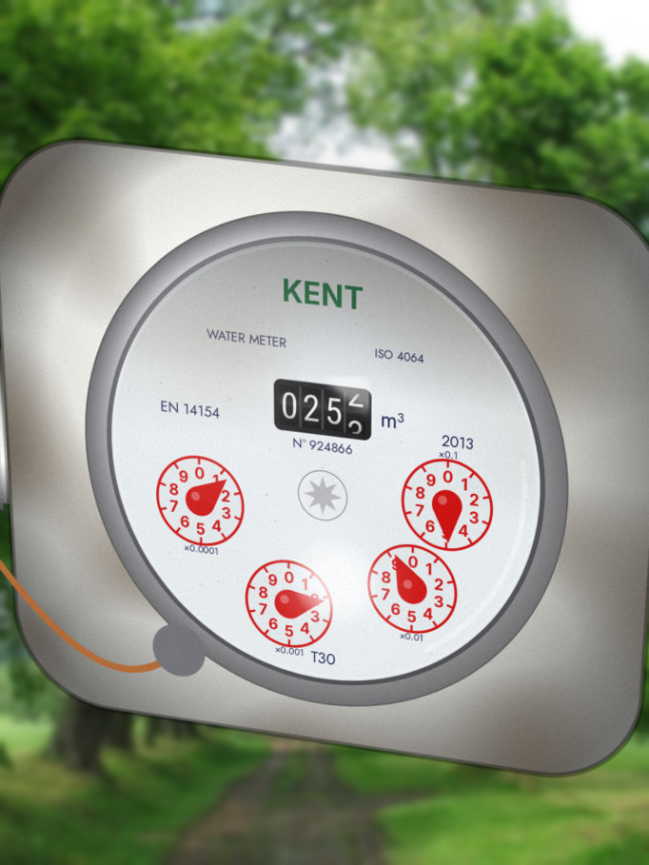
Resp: 252.4921,m³
